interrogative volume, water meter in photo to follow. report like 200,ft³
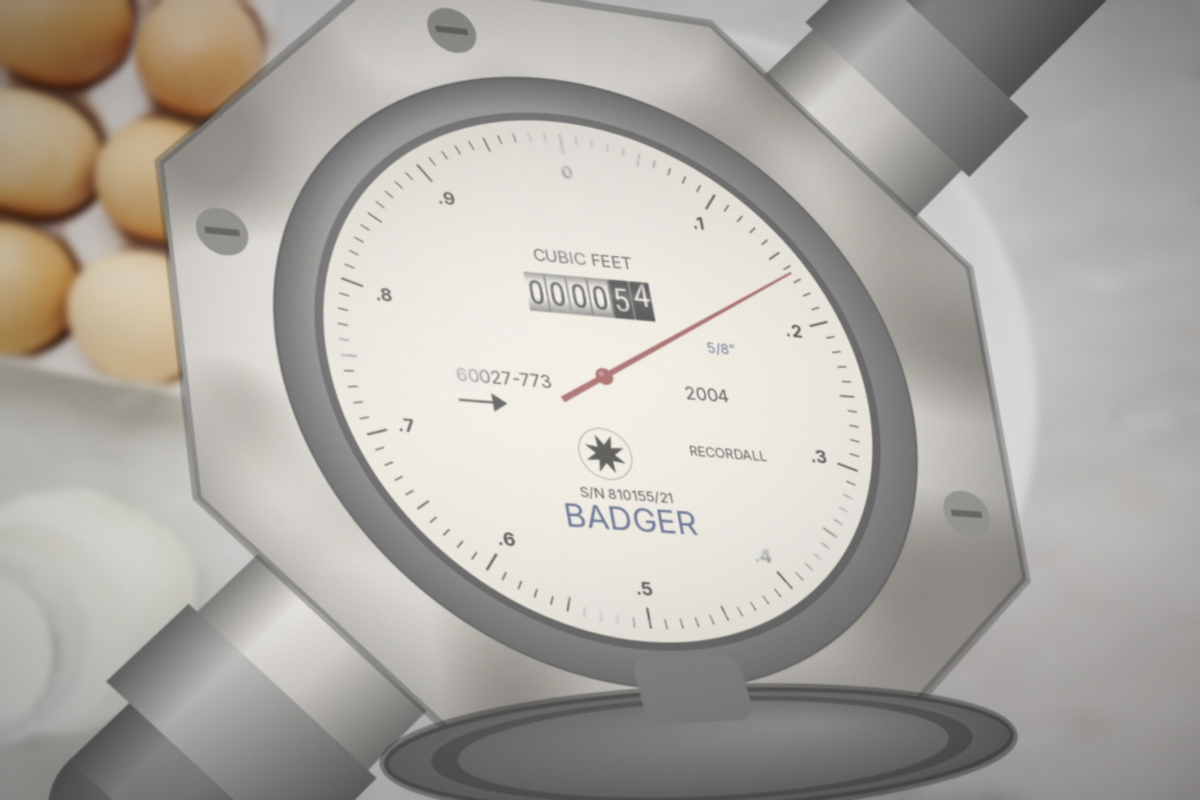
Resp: 54.16,ft³
